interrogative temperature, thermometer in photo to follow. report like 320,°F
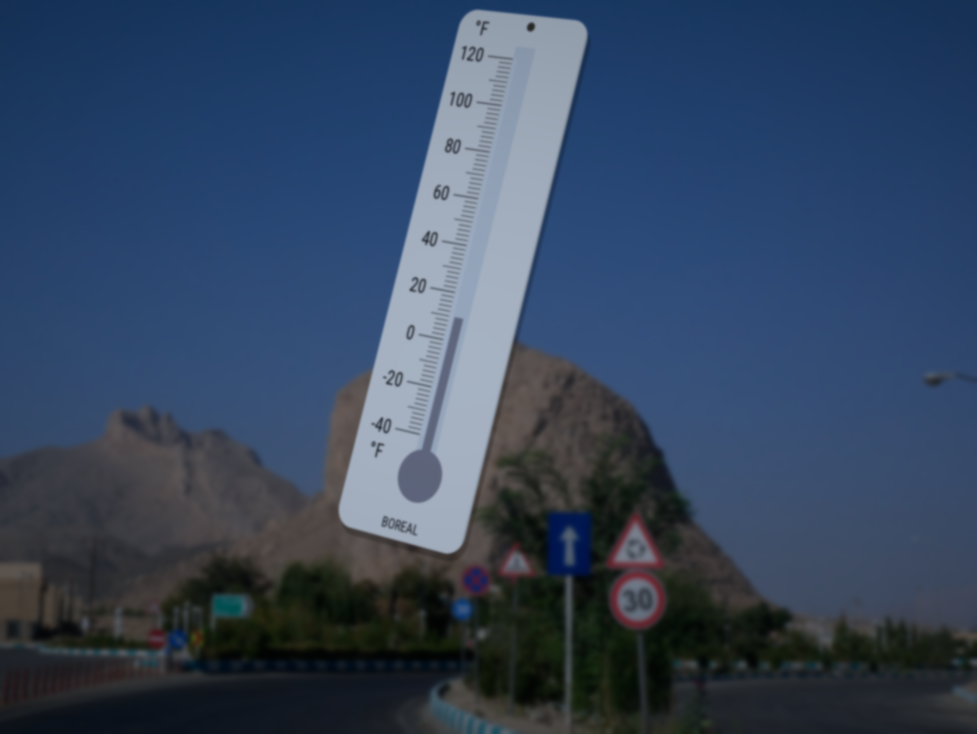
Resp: 10,°F
